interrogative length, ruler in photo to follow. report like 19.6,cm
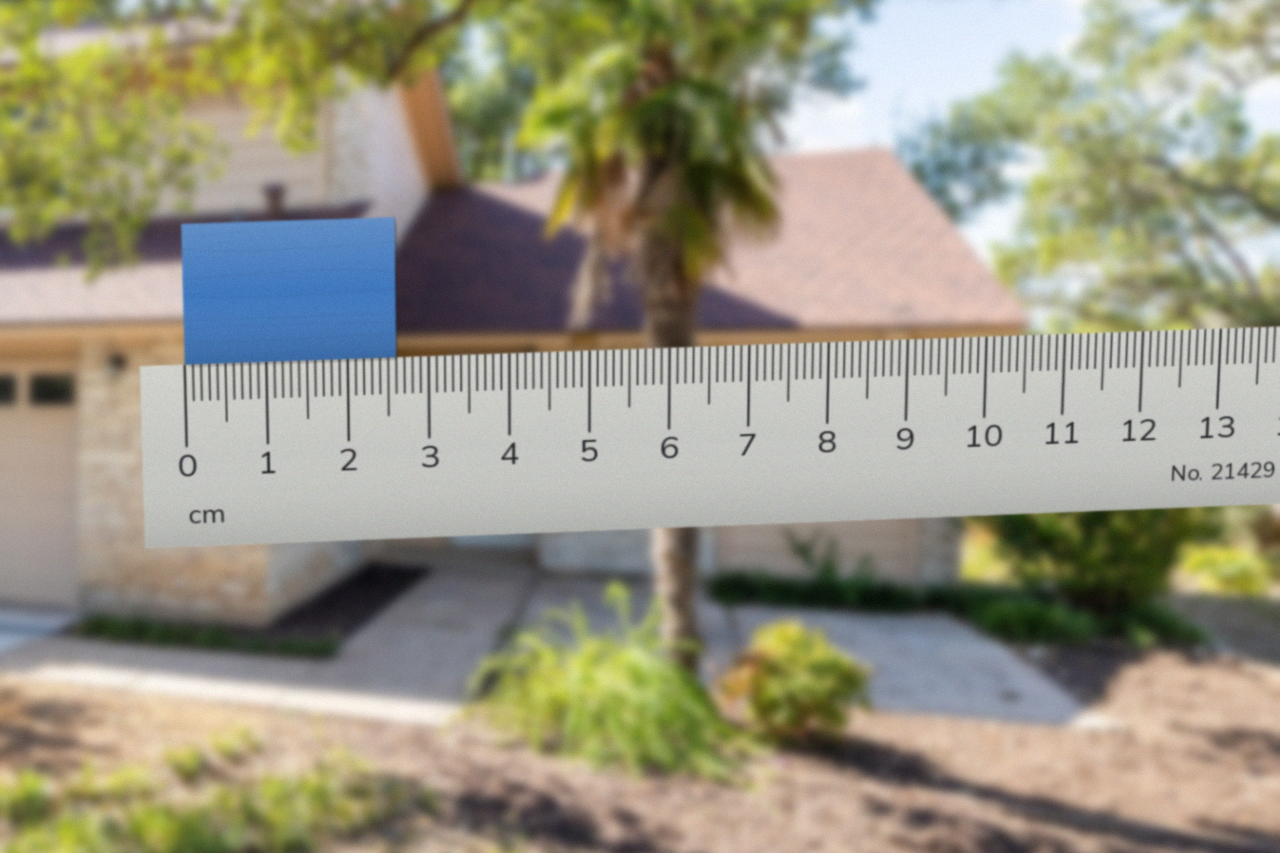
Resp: 2.6,cm
